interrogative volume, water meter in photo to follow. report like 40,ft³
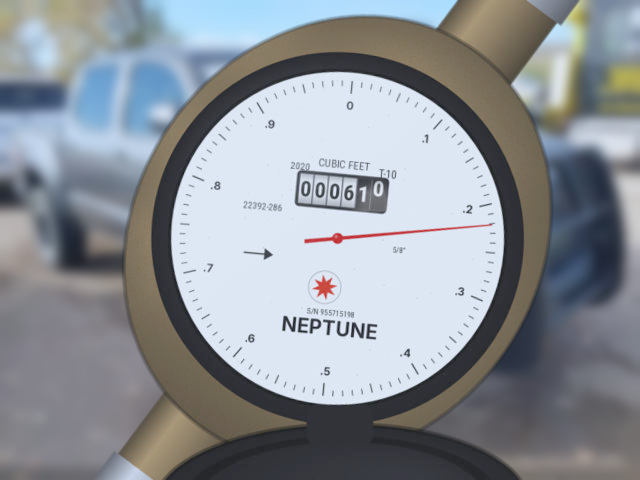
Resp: 610.22,ft³
